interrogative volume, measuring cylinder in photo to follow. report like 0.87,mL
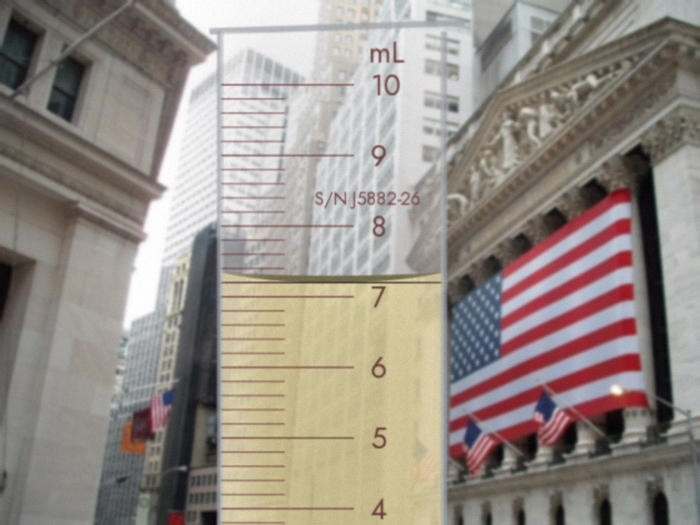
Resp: 7.2,mL
